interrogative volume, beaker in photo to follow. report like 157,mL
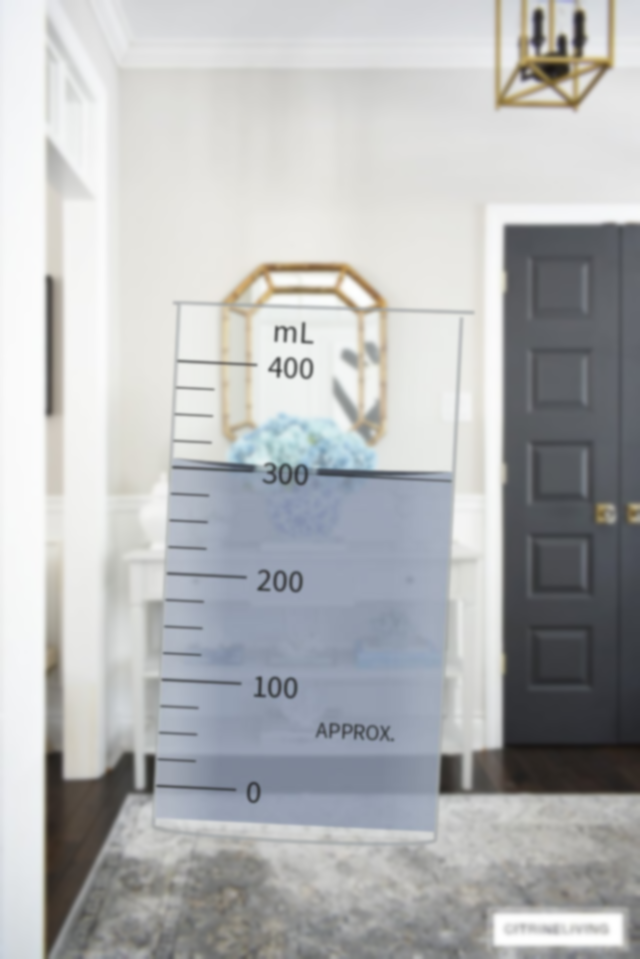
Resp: 300,mL
